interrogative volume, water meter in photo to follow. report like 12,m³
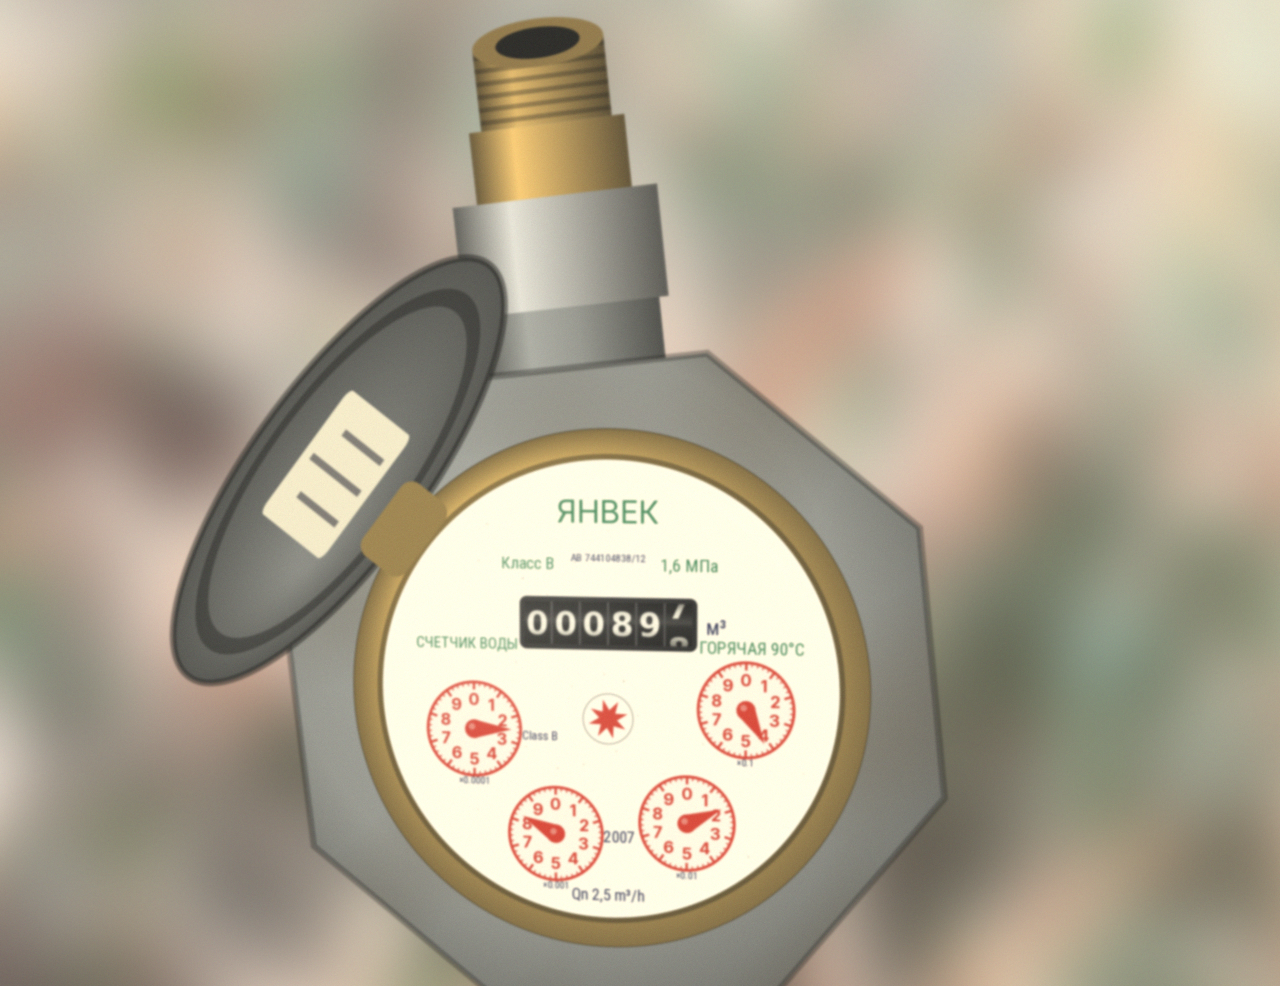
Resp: 897.4182,m³
